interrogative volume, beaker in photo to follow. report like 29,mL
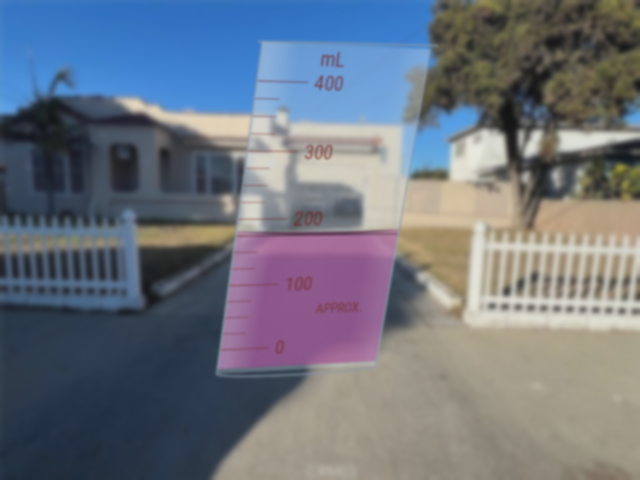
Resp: 175,mL
